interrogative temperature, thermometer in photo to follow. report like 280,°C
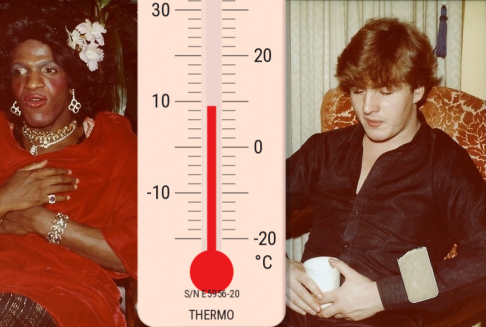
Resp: 9,°C
